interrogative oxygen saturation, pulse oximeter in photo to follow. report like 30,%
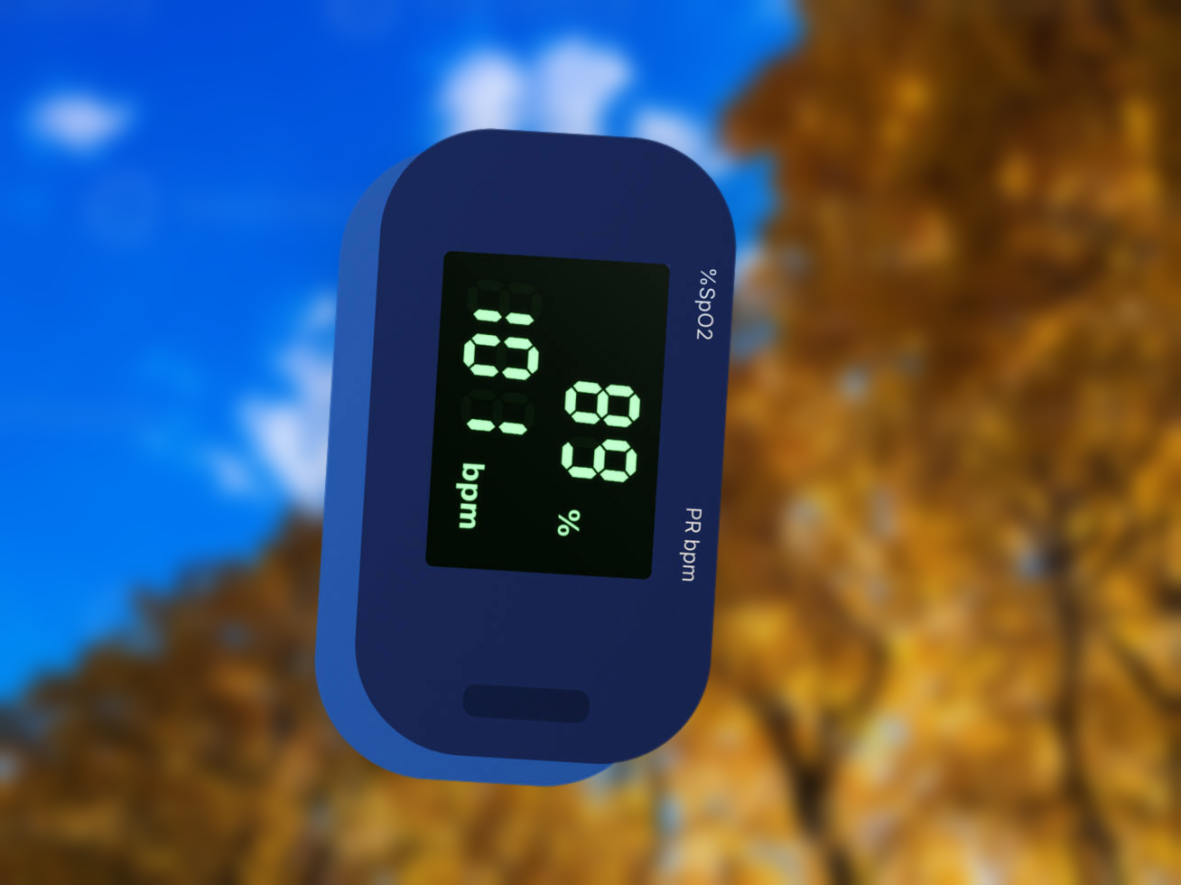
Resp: 89,%
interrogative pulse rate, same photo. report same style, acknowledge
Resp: 101,bpm
